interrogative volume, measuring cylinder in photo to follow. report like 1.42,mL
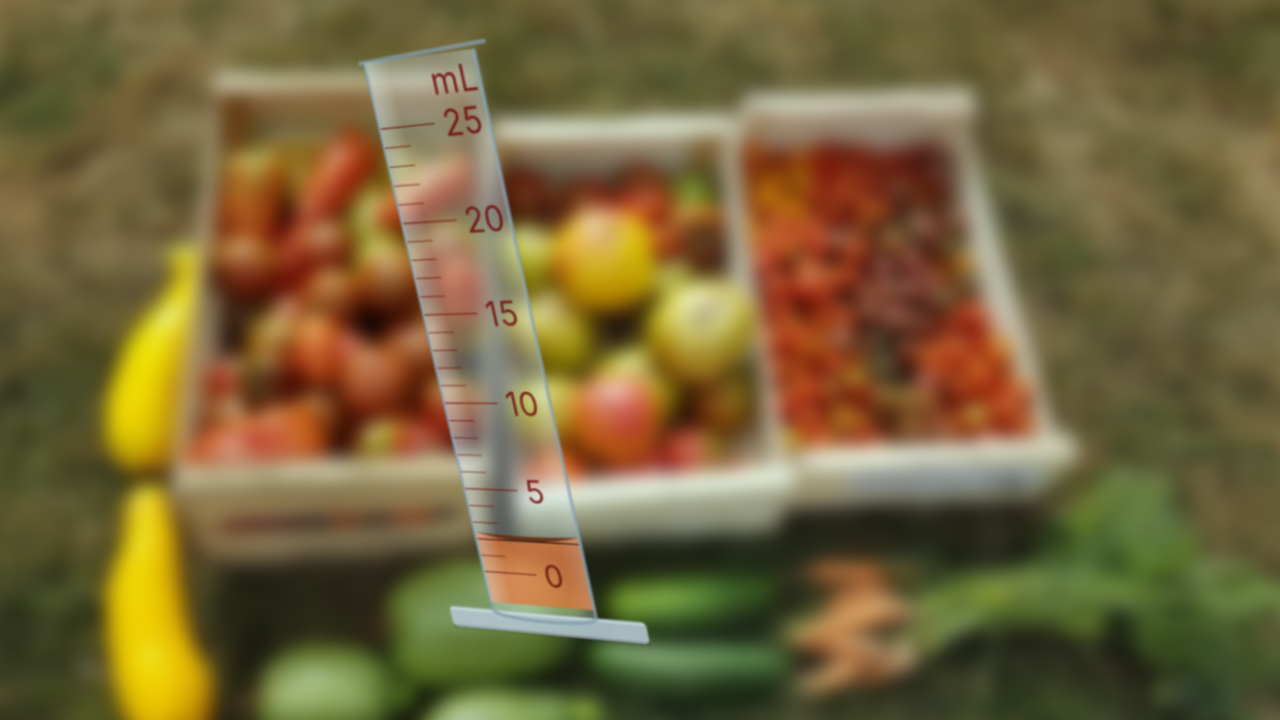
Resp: 2,mL
